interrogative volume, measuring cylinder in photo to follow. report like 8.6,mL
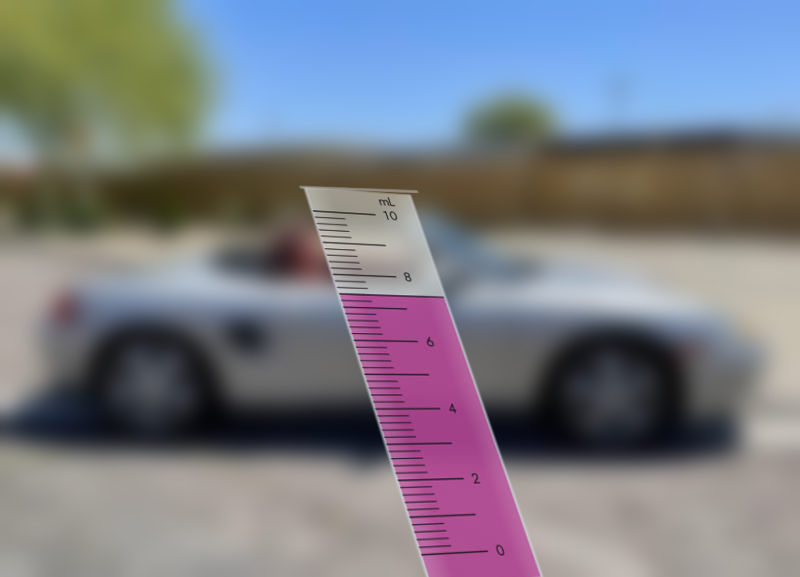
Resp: 7.4,mL
